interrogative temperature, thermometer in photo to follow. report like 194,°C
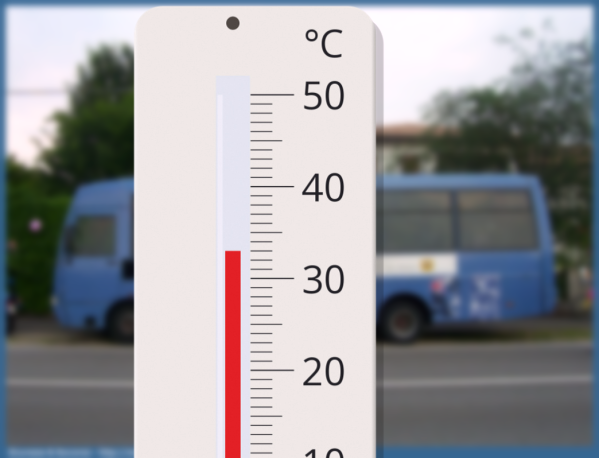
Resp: 33,°C
